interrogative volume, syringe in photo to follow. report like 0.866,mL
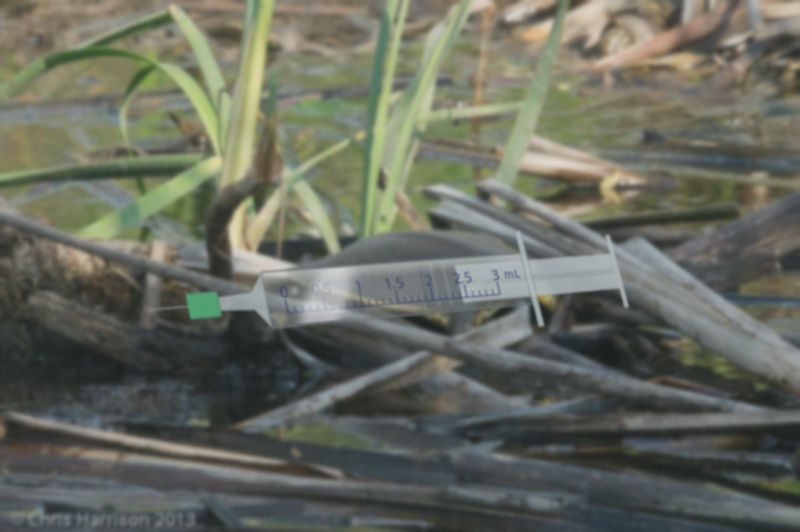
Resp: 1.9,mL
